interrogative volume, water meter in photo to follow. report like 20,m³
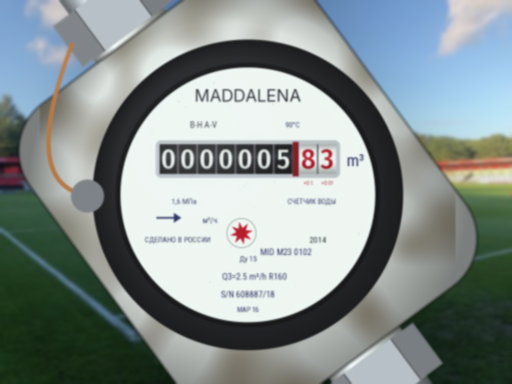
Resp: 5.83,m³
